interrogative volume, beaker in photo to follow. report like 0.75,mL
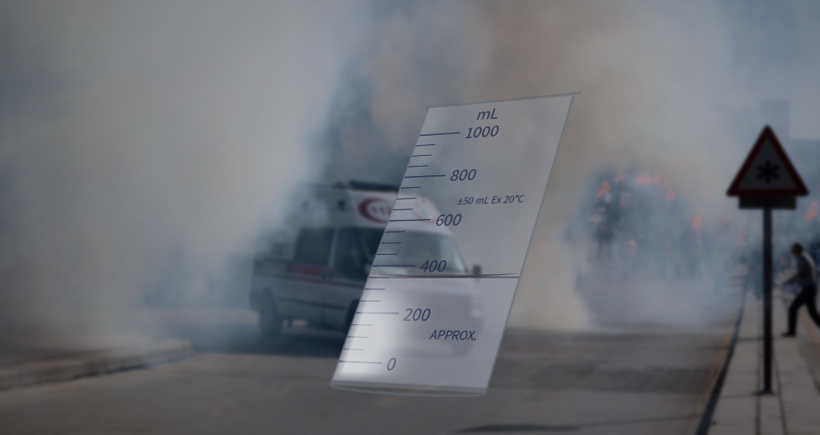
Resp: 350,mL
